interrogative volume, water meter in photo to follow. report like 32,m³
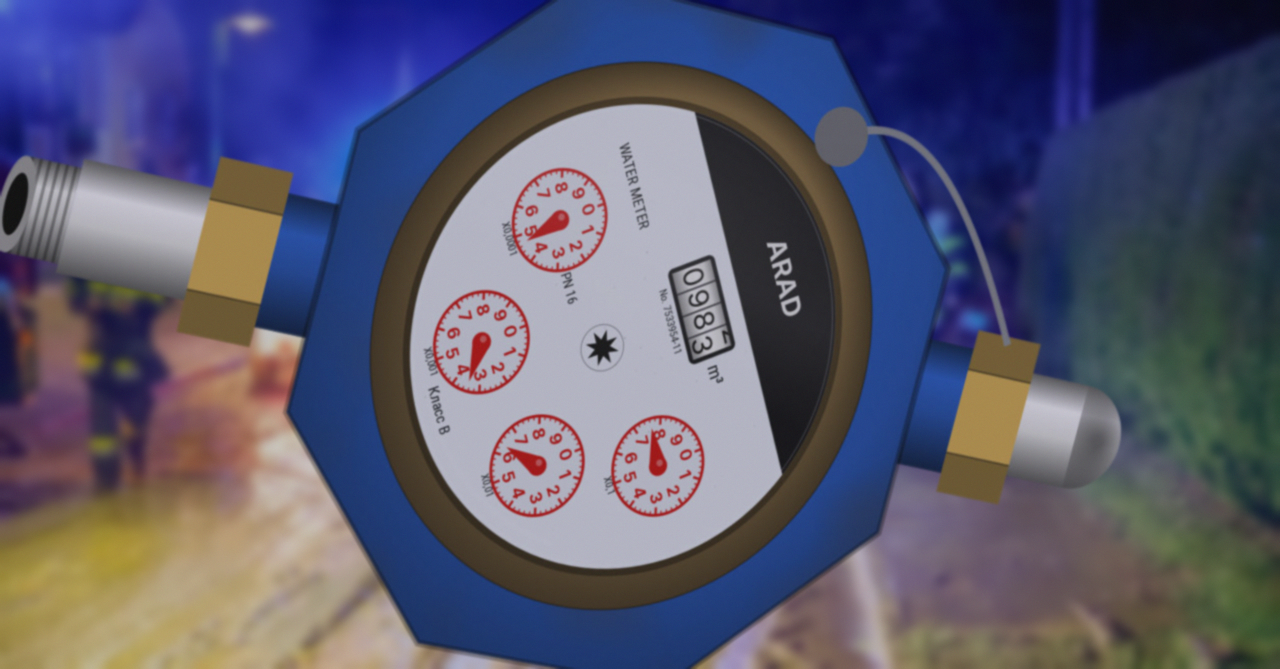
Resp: 982.7634,m³
